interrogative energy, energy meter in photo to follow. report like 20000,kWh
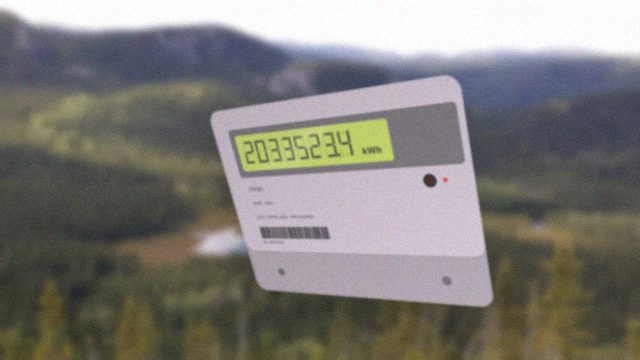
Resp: 2033523.4,kWh
